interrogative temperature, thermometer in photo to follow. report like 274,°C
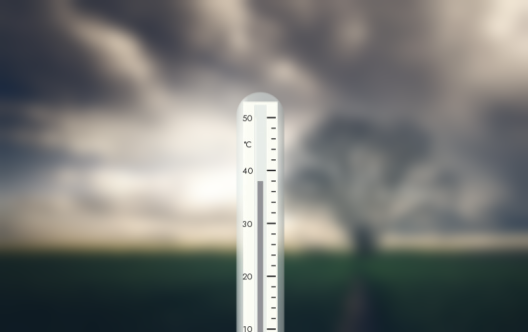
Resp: 38,°C
